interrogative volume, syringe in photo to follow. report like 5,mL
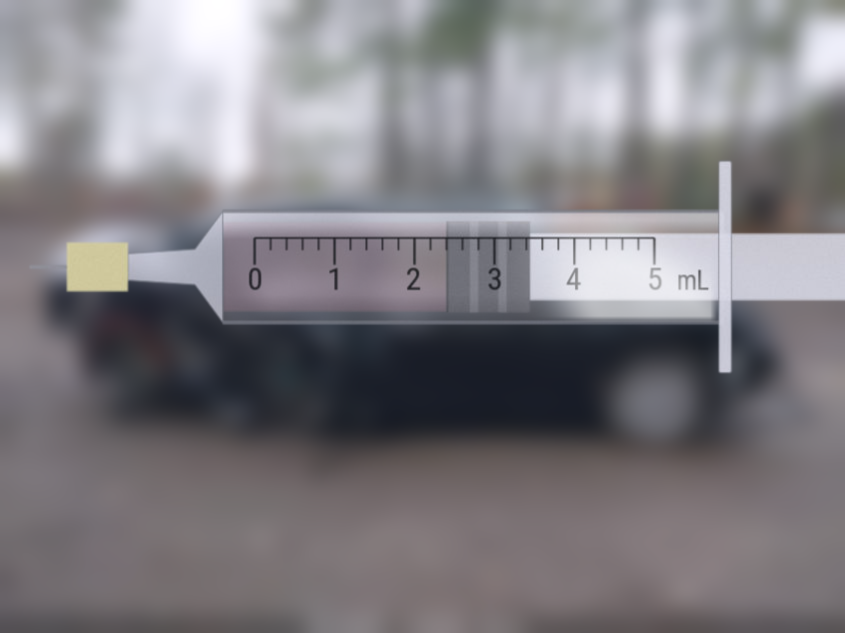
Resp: 2.4,mL
